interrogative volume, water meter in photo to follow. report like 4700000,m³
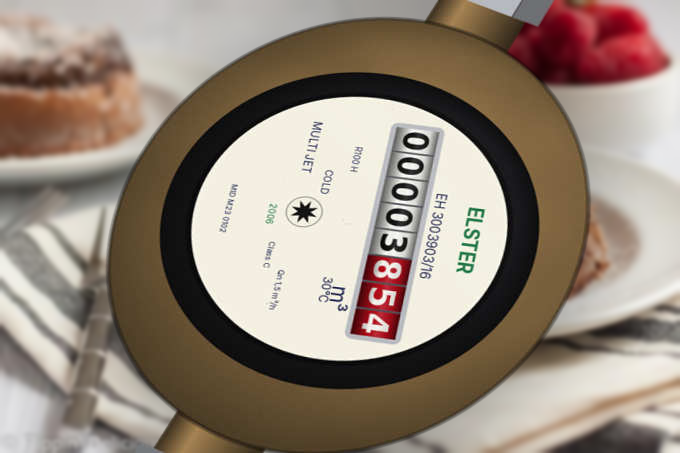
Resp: 3.854,m³
